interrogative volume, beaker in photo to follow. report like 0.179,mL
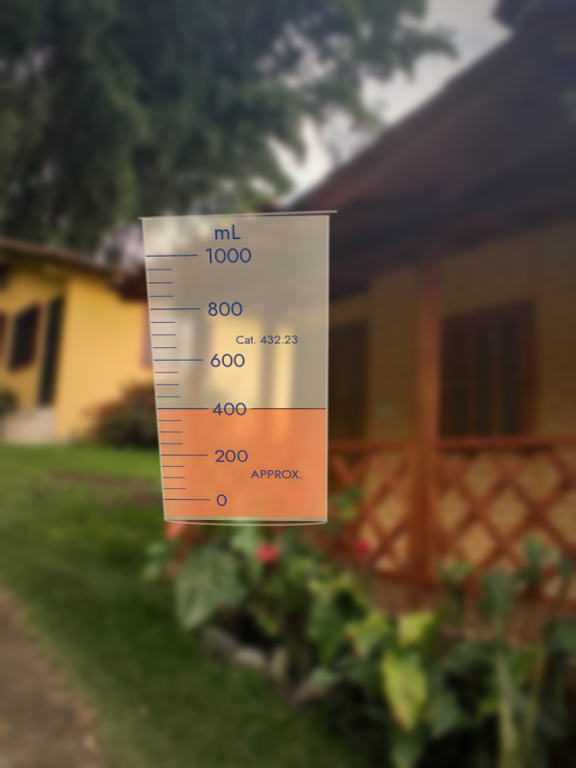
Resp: 400,mL
